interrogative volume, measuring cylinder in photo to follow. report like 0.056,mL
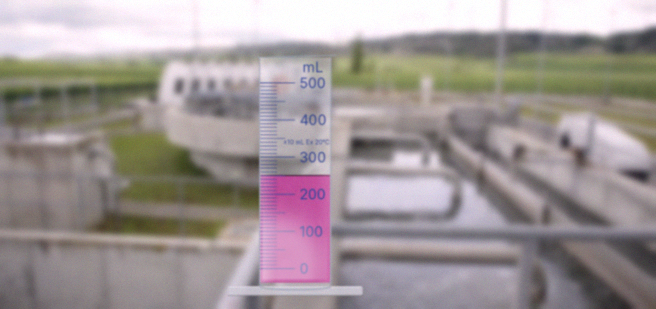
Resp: 250,mL
